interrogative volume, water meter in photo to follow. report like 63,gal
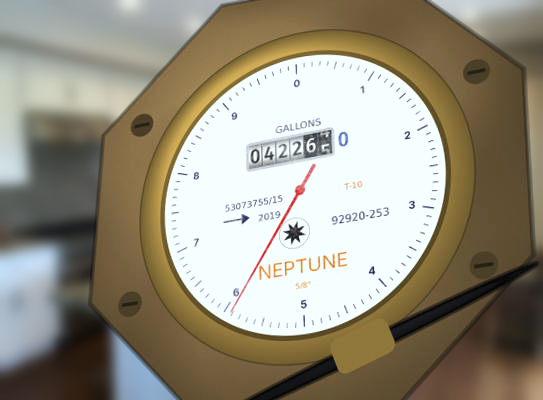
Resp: 422645.9,gal
